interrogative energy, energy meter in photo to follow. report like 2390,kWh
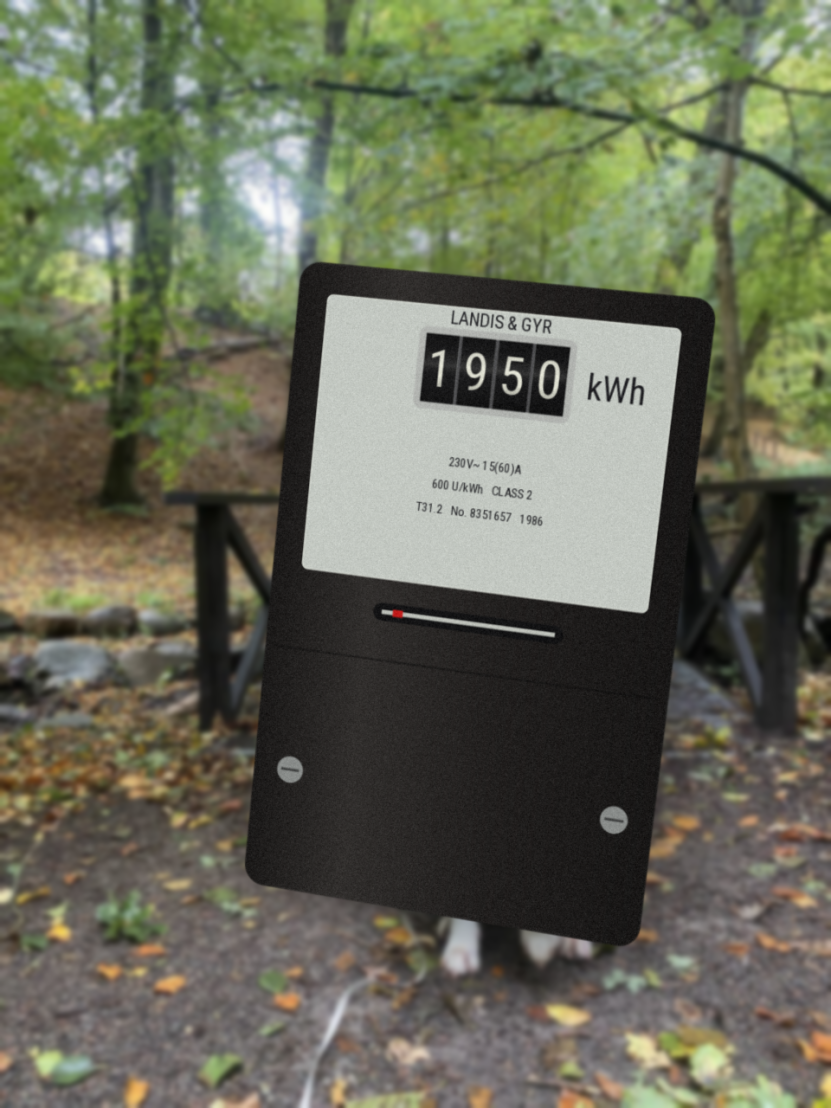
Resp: 1950,kWh
